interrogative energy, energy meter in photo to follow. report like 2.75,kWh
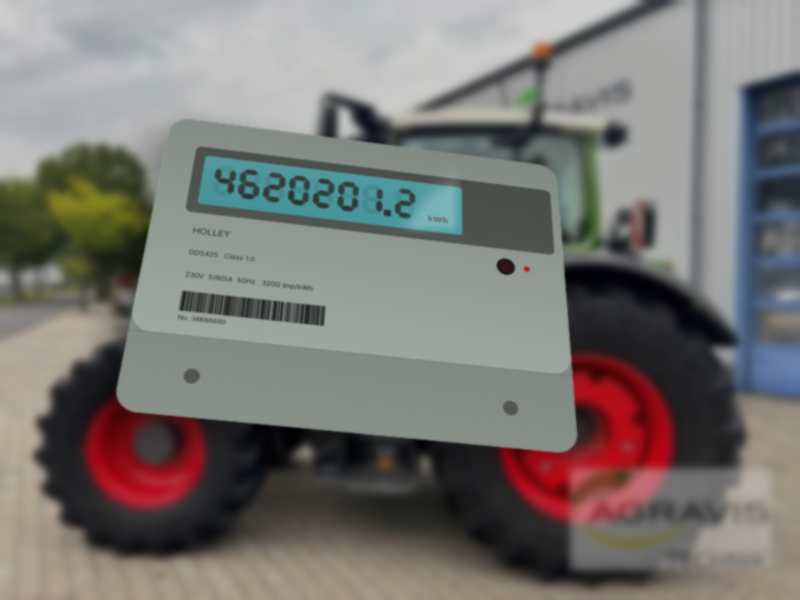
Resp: 4620201.2,kWh
